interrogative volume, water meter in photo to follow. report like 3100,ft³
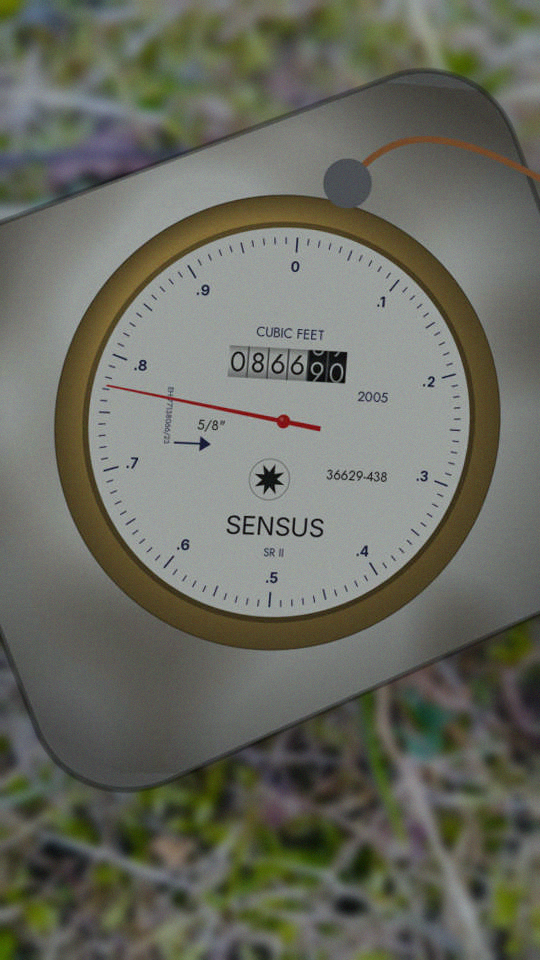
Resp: 86689.77,ft³
